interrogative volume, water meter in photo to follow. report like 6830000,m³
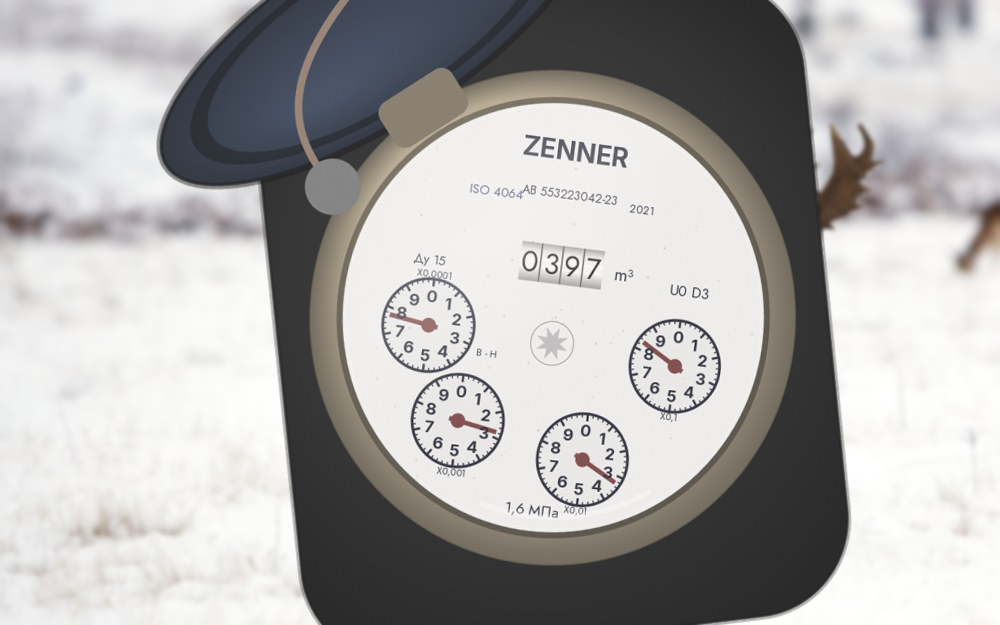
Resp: 397.8327,m³
